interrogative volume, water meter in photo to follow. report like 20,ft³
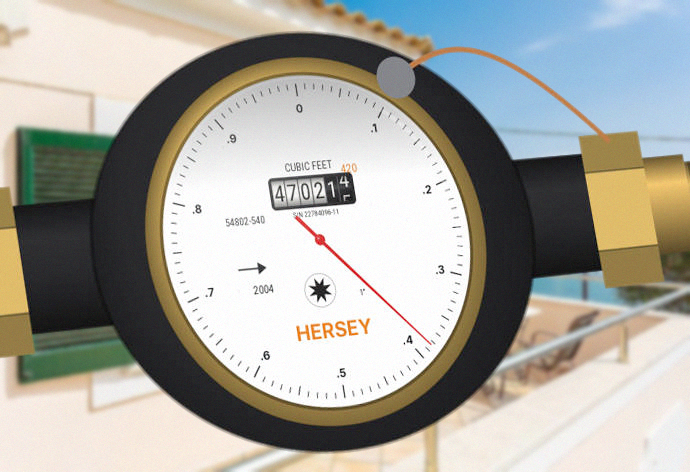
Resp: 470214.38,ft³
